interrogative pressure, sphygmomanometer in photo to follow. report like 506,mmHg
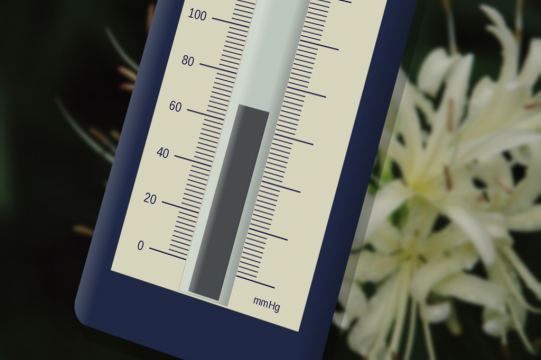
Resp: 68,mmHg
